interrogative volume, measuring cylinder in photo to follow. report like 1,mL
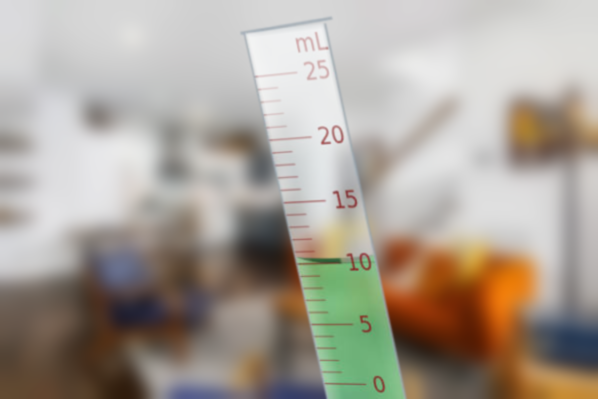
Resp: 10,mL
